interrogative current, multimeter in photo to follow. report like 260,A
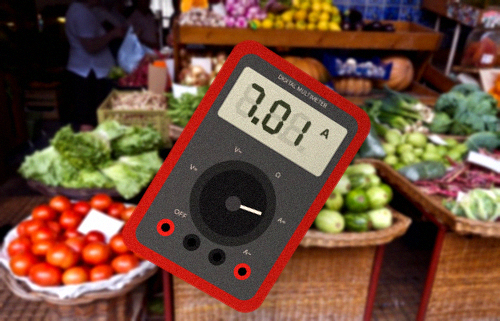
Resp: 7.01,A
